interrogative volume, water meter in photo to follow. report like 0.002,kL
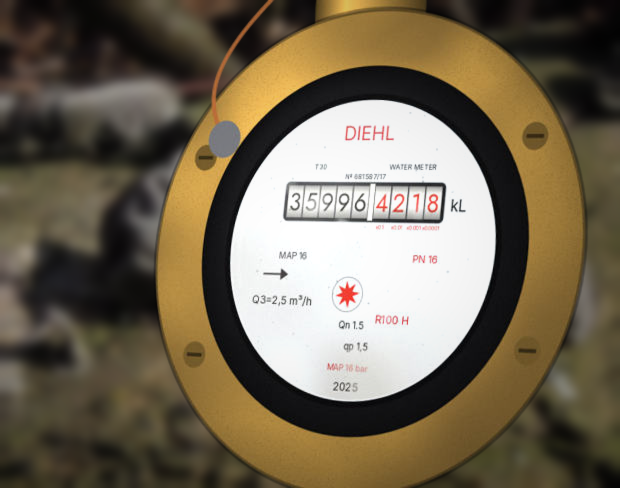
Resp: 35996.4218,kL
